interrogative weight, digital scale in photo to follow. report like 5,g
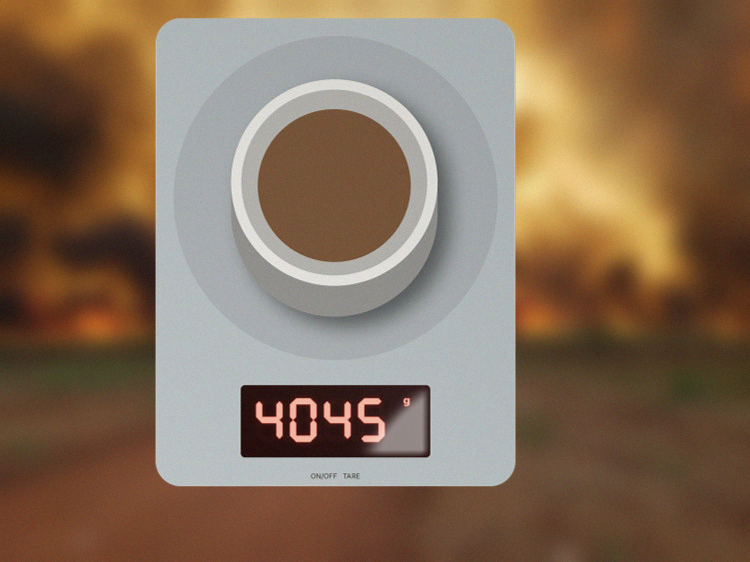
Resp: 4045,g
